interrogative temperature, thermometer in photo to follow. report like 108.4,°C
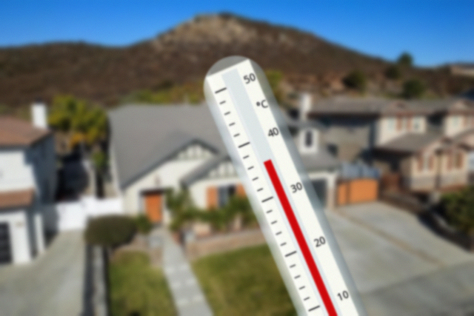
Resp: 36,°C
